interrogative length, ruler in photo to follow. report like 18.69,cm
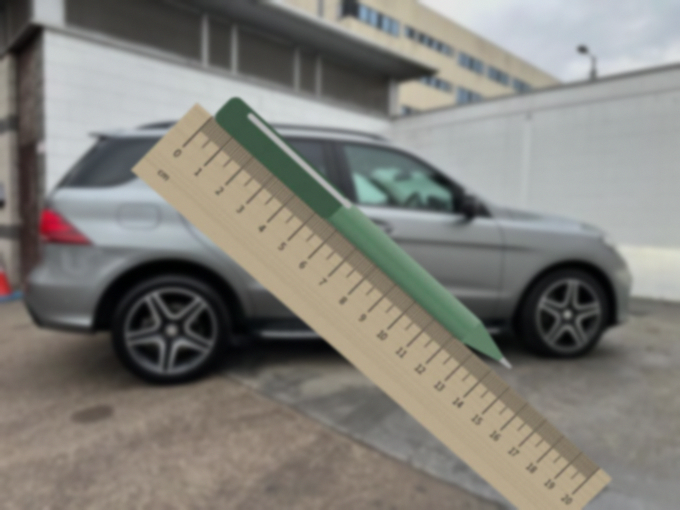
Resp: 14.5,cm
